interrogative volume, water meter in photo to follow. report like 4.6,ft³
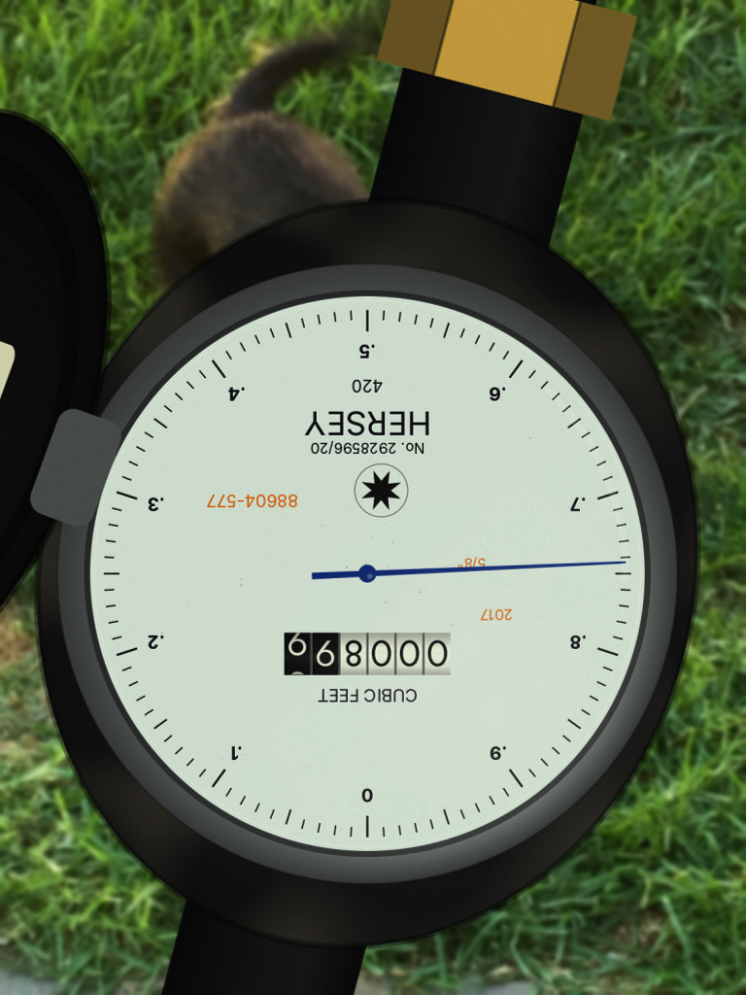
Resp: 898.74,ft³
